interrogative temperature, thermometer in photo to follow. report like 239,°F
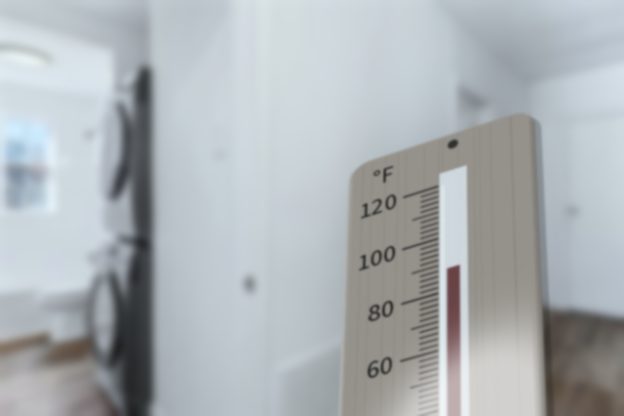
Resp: 88,°F
